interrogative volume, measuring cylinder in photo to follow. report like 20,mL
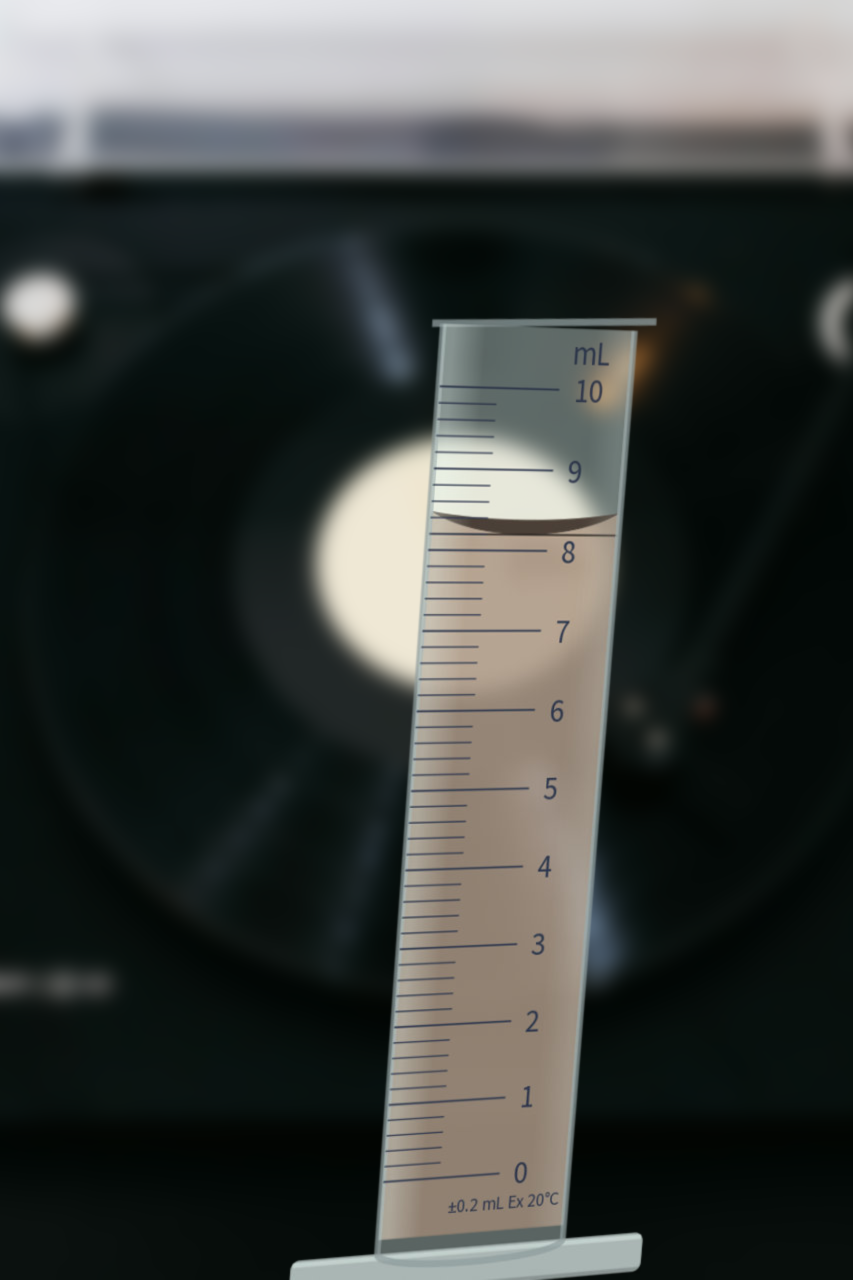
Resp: 8.2,mL
